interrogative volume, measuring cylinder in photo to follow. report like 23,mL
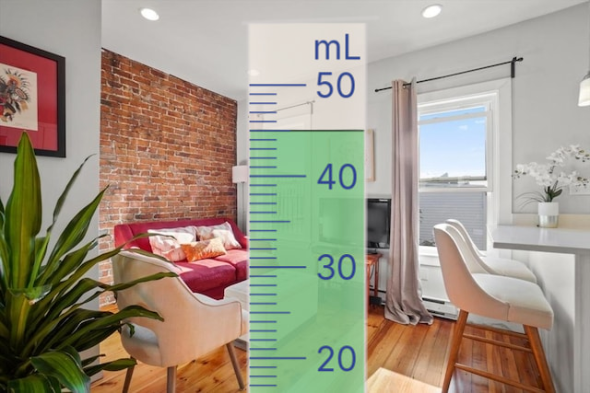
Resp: 45,mL
